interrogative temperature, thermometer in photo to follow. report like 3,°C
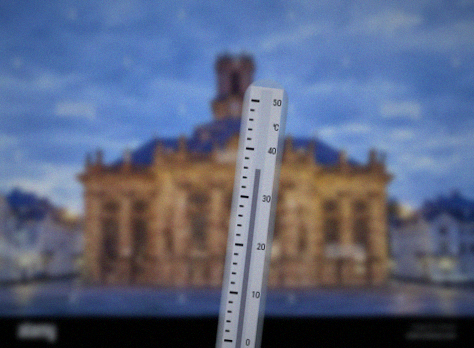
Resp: 36,°C
